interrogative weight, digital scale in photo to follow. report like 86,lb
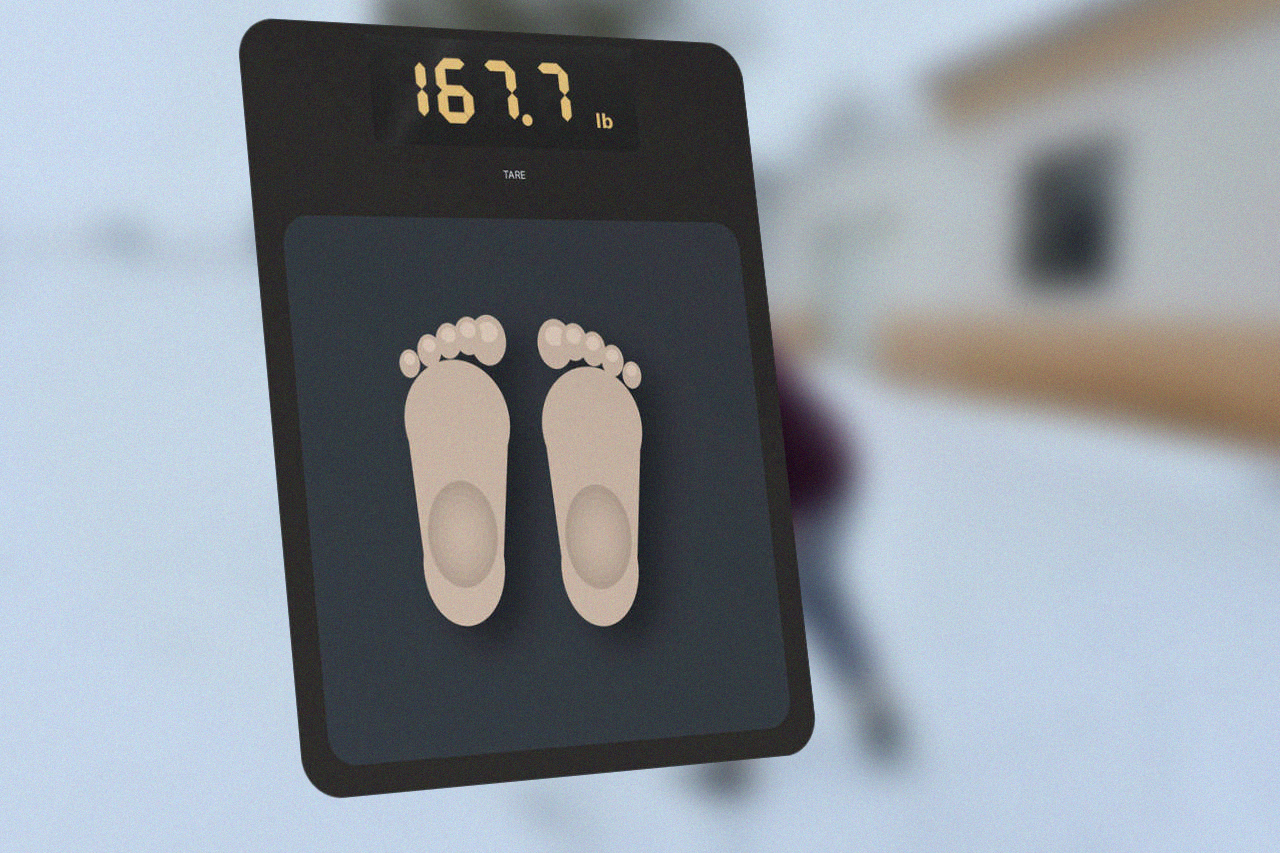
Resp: 167.7,lb
